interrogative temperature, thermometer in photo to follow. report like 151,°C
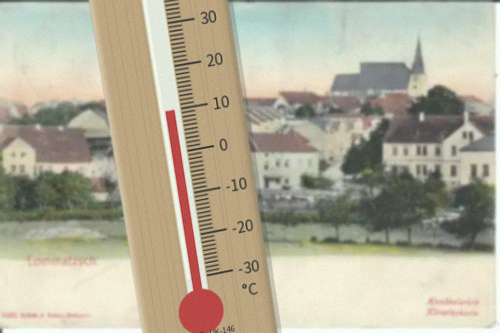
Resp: 10,°C
